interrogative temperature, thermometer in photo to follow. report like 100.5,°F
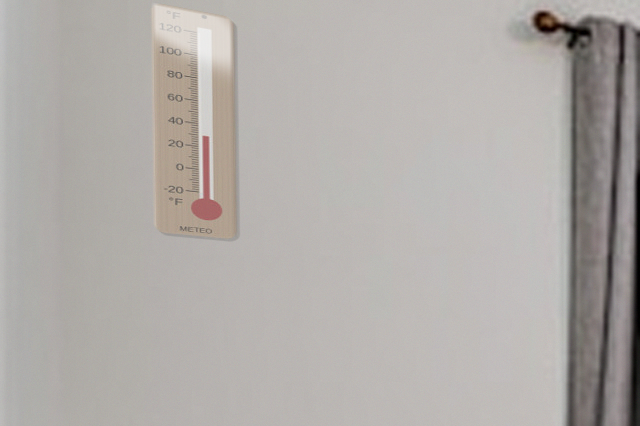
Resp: 30,°F
